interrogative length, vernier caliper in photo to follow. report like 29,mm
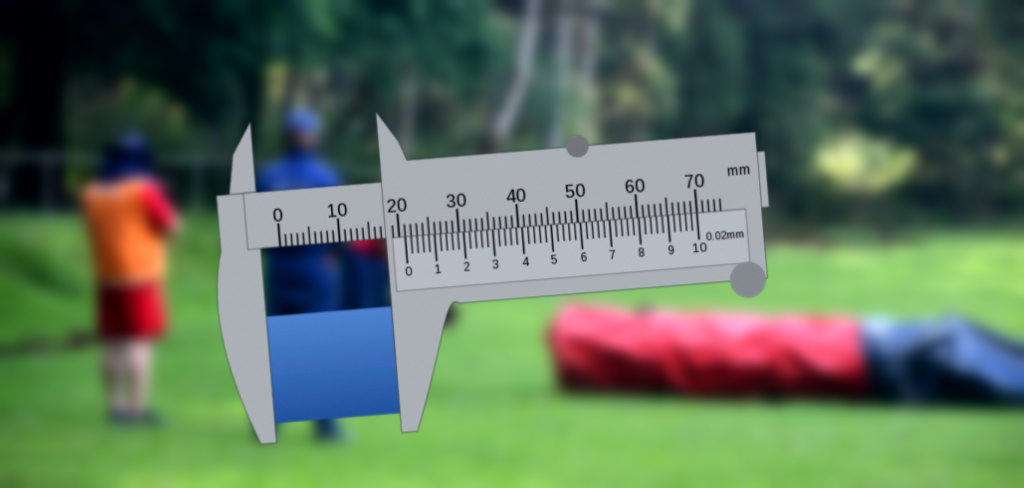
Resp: 21.0,mm
